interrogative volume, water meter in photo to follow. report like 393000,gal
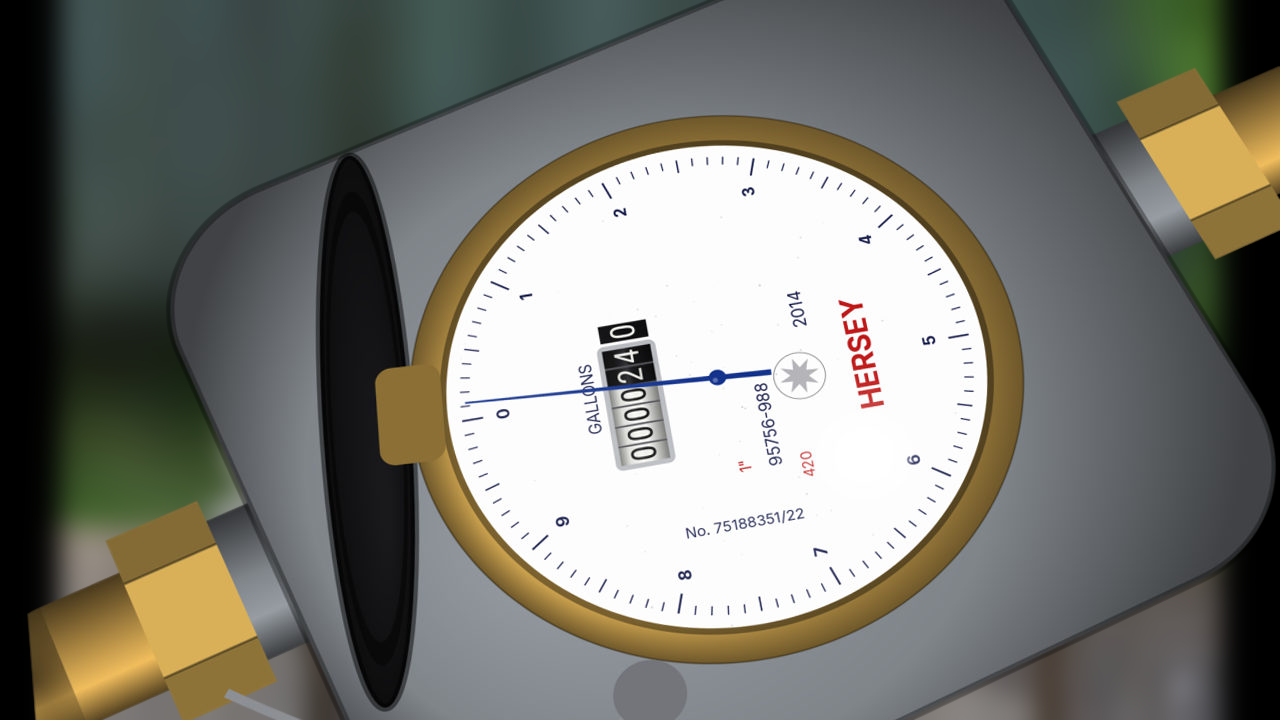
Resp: 240.1,gal
